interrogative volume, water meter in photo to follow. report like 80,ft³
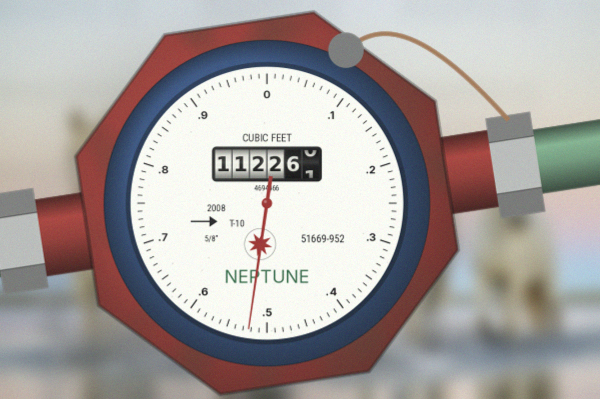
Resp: 112260.52,ft³
